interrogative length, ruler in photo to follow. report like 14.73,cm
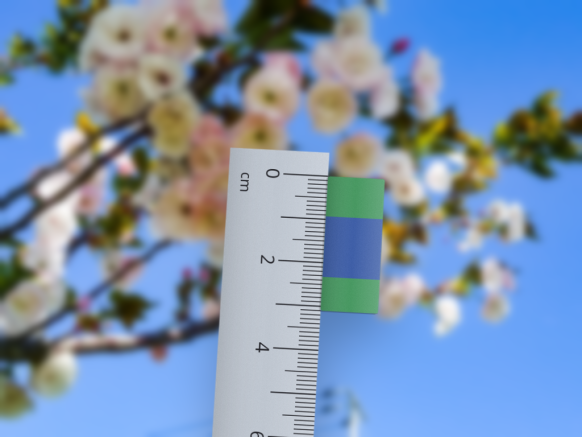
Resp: 3.1,cm
